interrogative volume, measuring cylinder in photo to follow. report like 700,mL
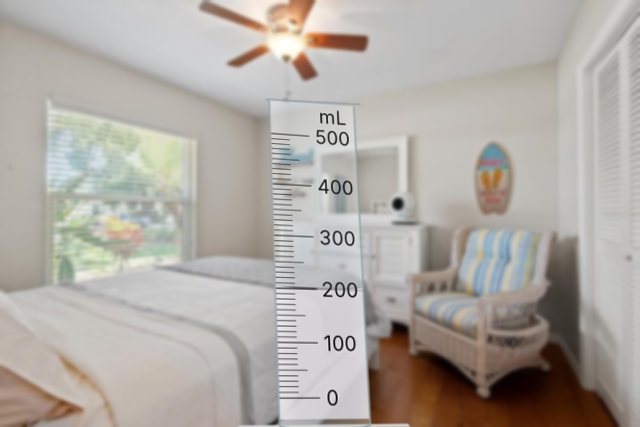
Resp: 200,mL
